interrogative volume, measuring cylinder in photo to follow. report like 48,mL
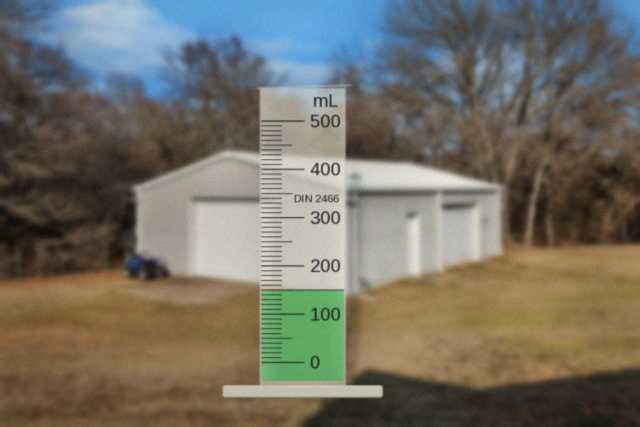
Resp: 150,mL
